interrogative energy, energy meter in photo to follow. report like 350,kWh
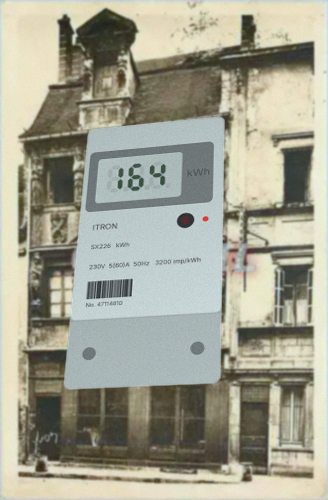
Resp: 164,kWh
